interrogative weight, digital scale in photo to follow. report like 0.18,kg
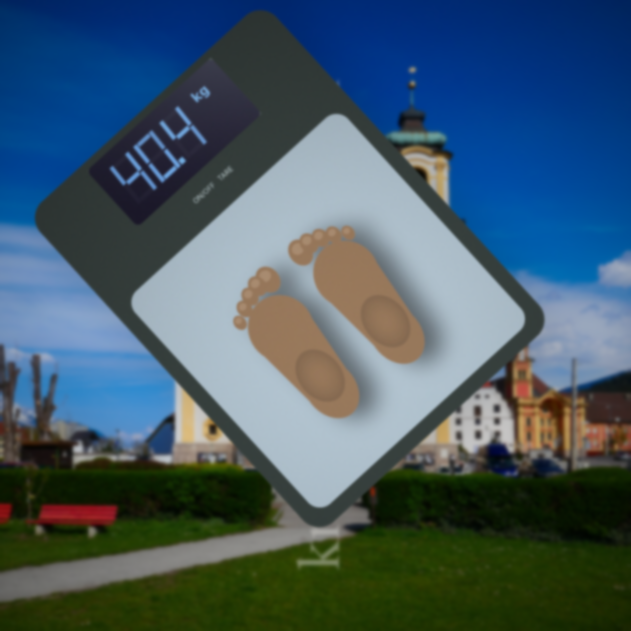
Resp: 40.4,kg
